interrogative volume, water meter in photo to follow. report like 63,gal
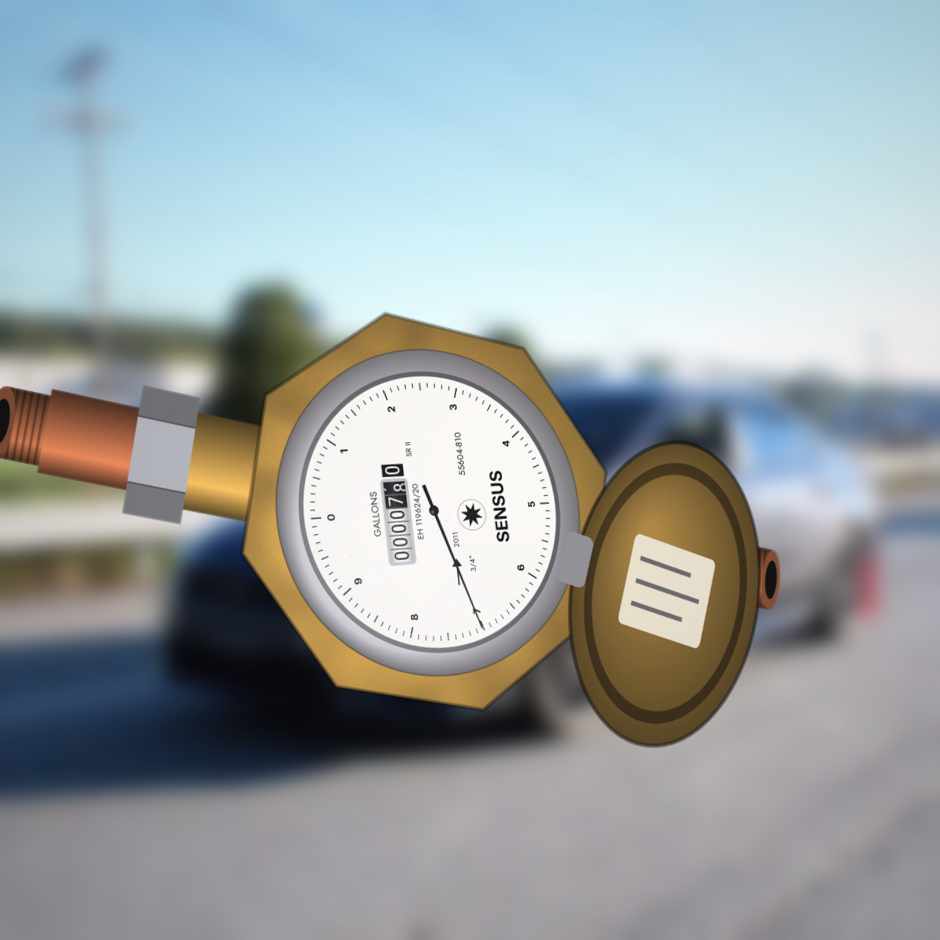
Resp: 777.0,gal
